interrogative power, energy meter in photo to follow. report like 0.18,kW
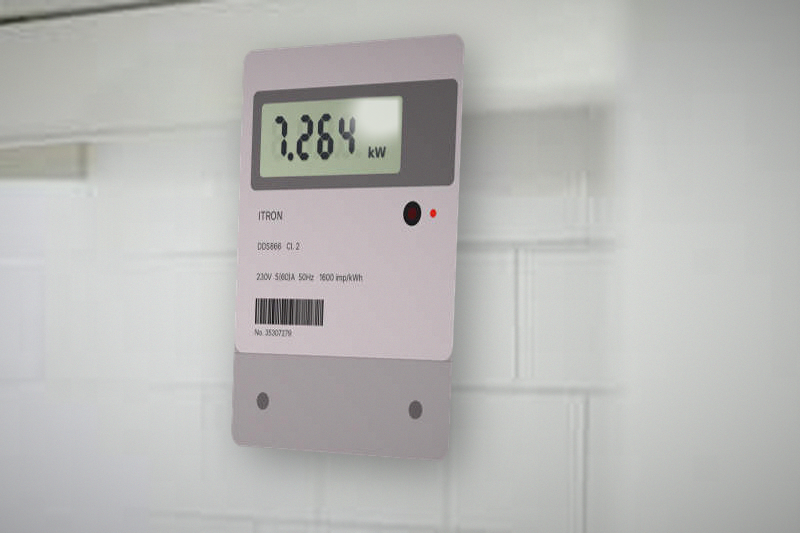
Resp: 7.264,kW
